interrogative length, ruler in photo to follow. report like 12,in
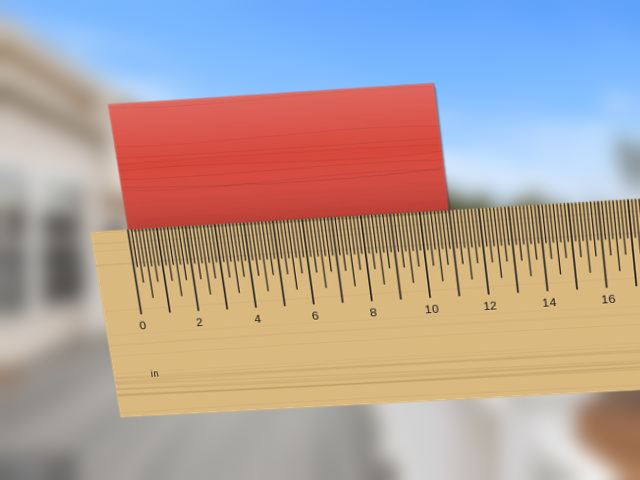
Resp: 11,in
